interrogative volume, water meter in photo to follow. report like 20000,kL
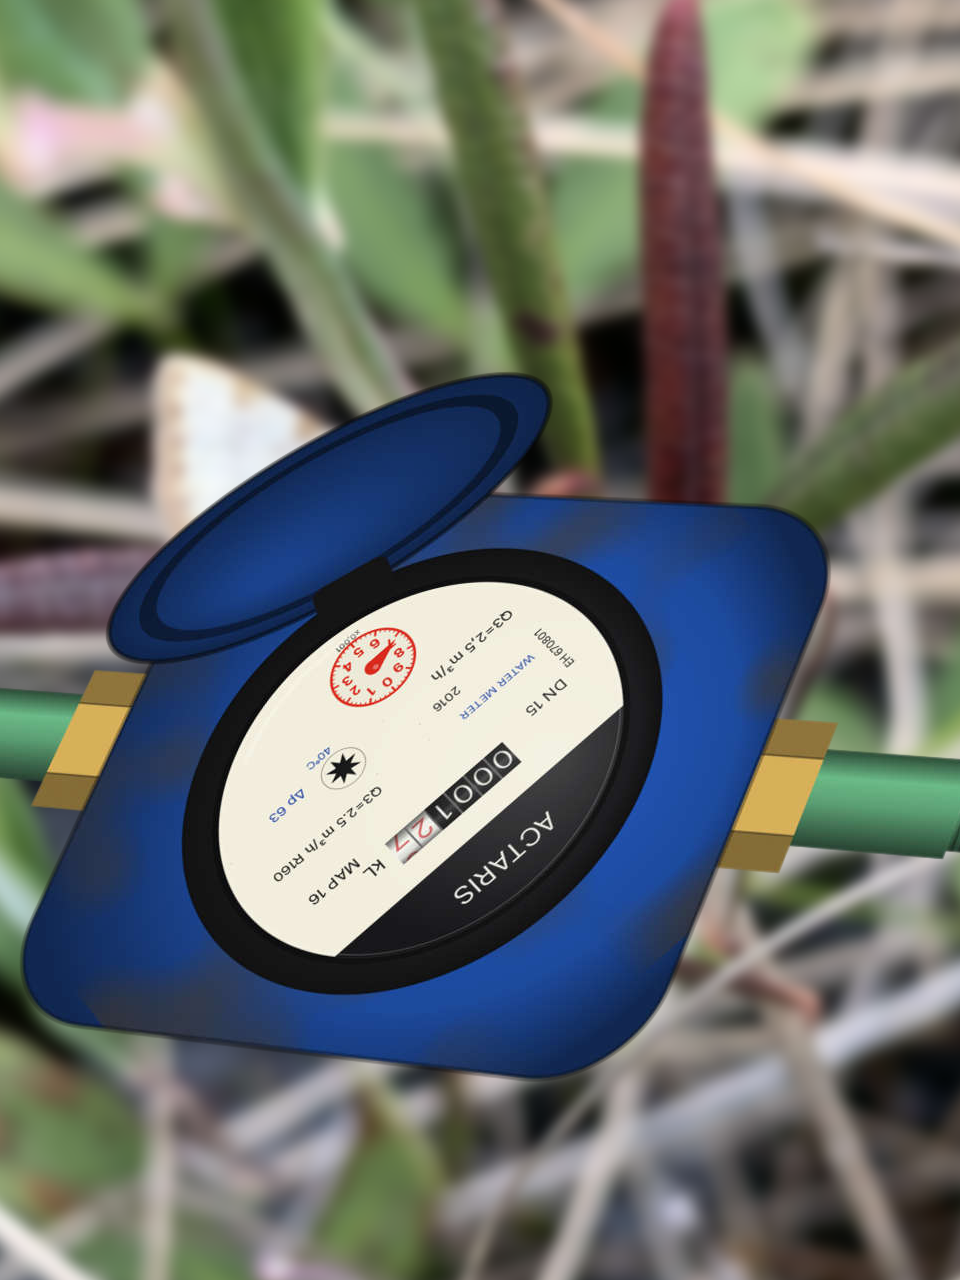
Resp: 1.267,kL
